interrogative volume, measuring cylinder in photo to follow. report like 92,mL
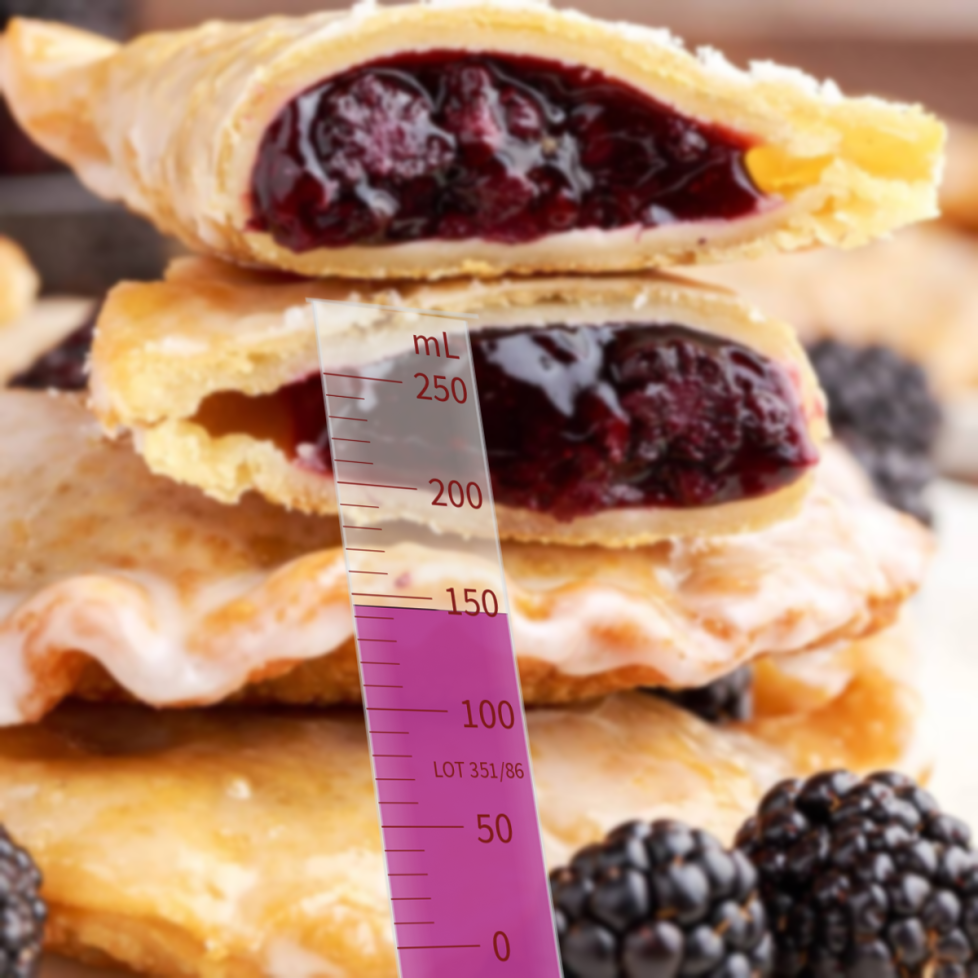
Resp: 145,mL
